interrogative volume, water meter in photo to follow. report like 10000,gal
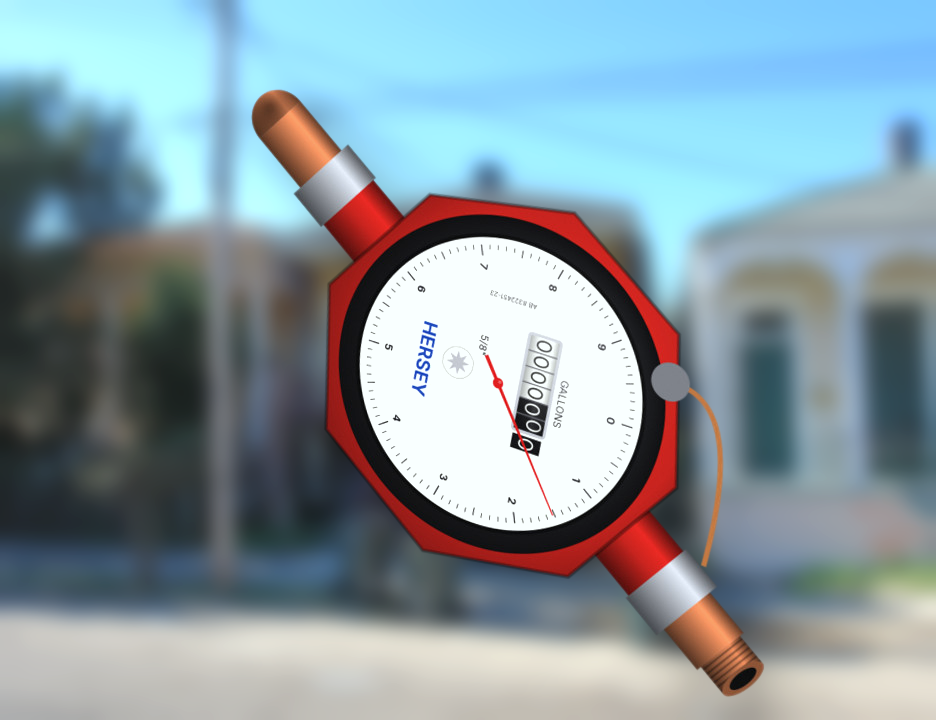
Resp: 1.5,gal
